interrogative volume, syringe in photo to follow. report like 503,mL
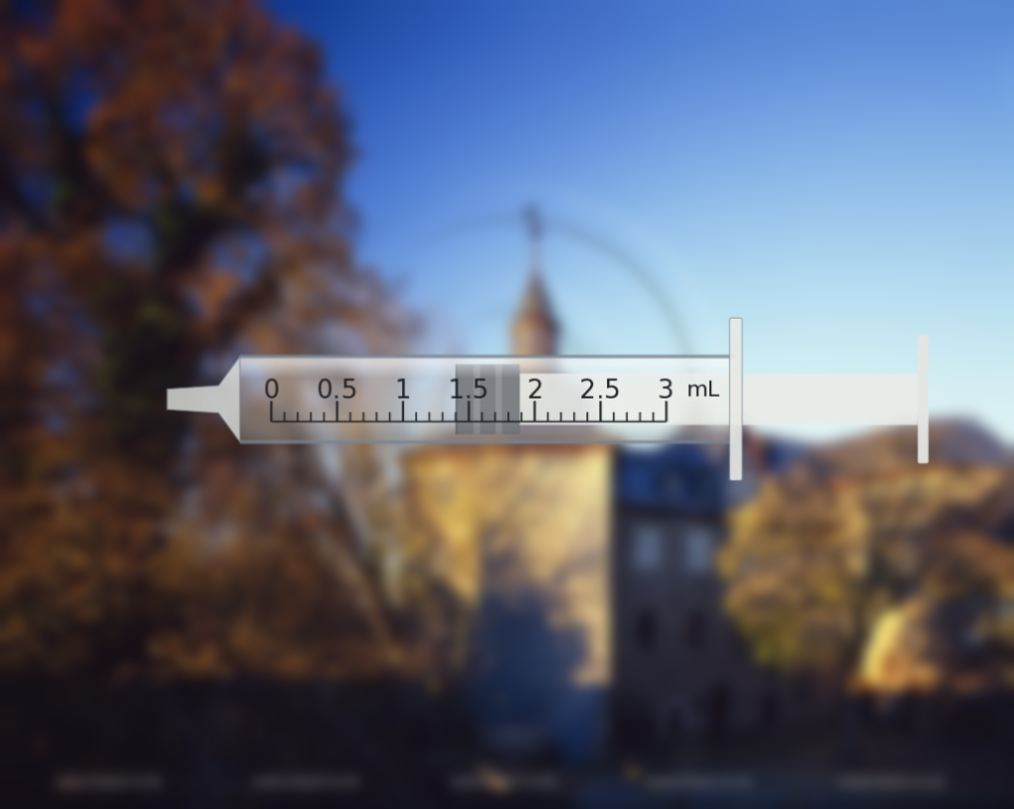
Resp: 1.4,mL
